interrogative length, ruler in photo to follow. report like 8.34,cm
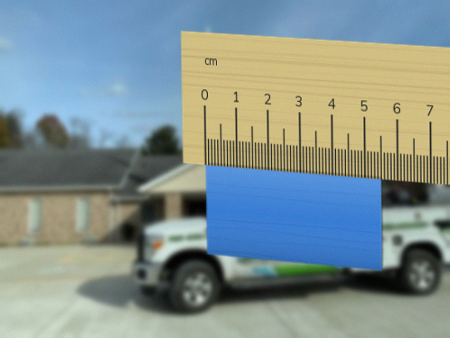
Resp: 5.5,cm
